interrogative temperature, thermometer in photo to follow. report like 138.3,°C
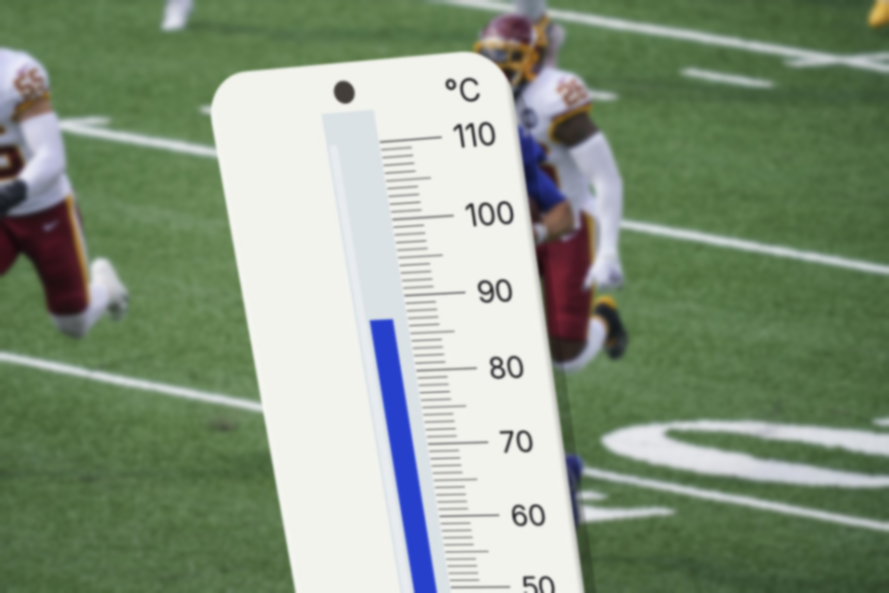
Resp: 87,°C
